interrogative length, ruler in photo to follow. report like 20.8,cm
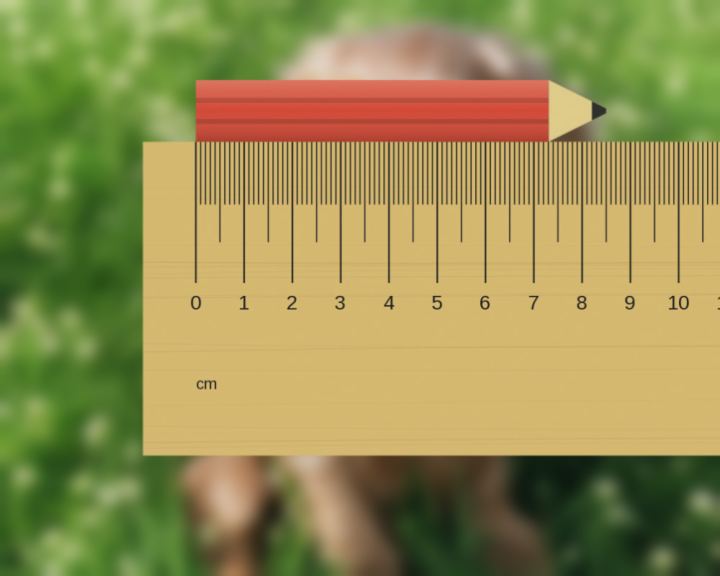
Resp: 8.5,cm
